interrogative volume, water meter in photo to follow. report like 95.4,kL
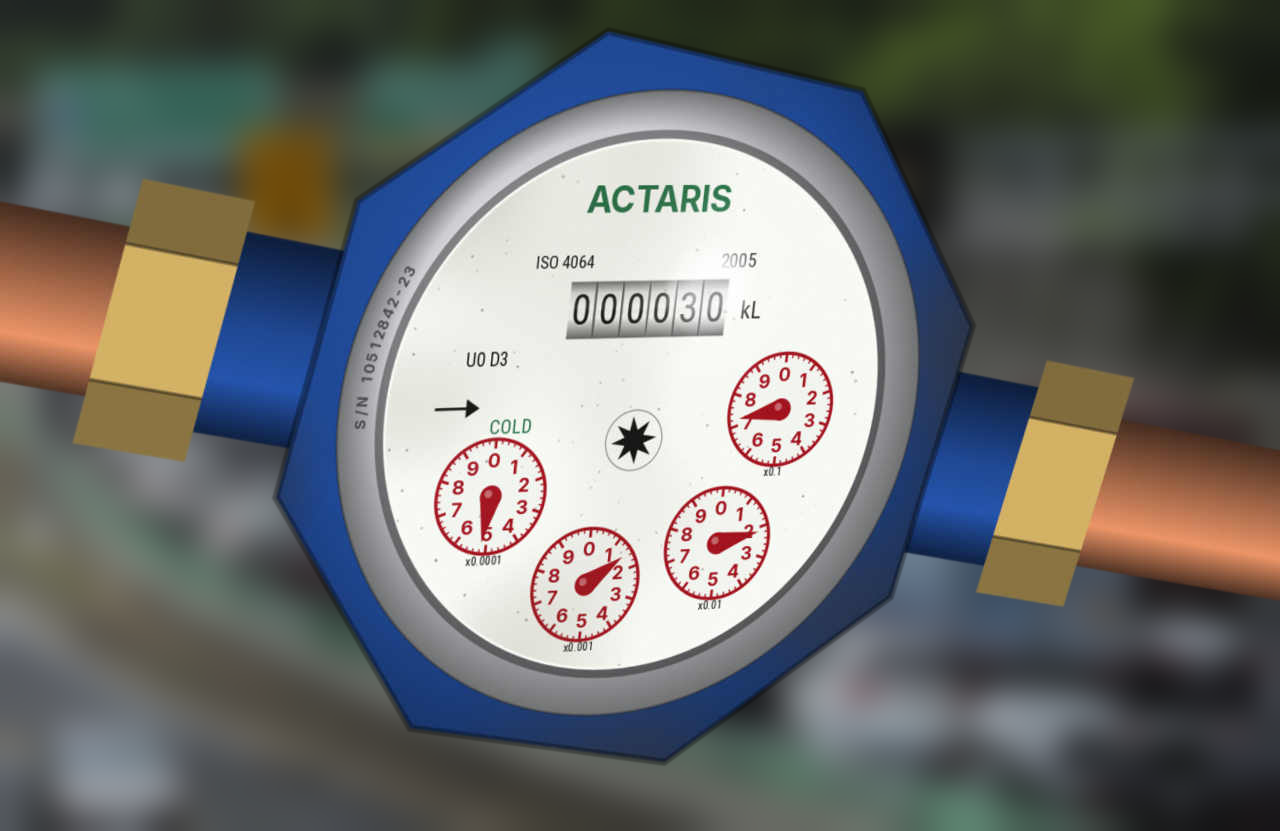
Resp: 30.7215,kL
